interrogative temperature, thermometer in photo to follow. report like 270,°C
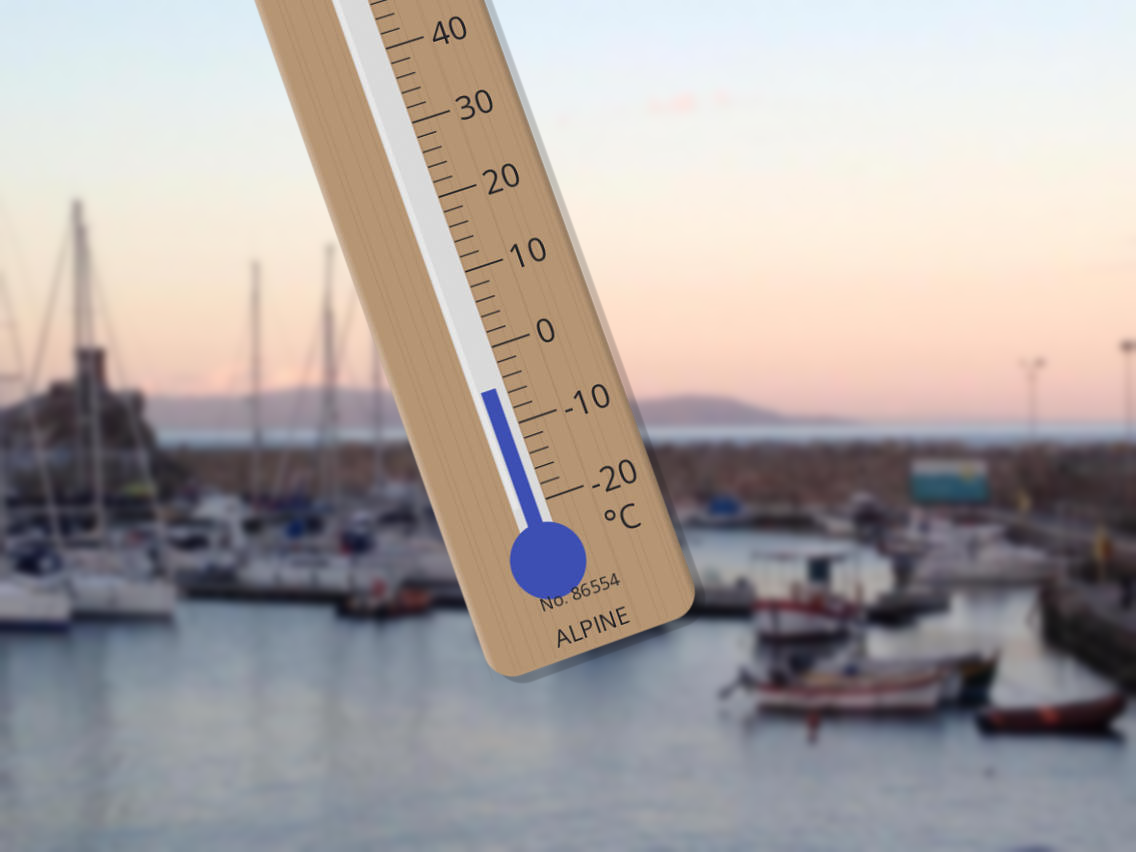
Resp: -5,°C
